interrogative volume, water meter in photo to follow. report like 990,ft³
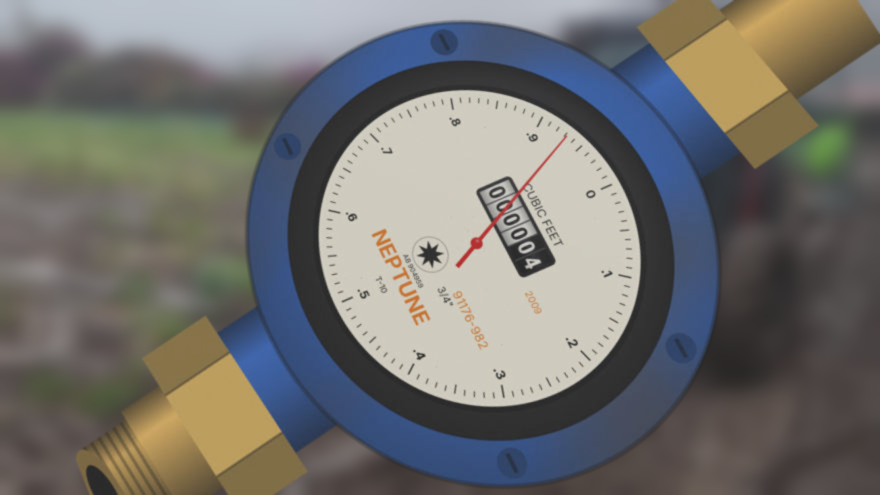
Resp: 3.93,ft³
